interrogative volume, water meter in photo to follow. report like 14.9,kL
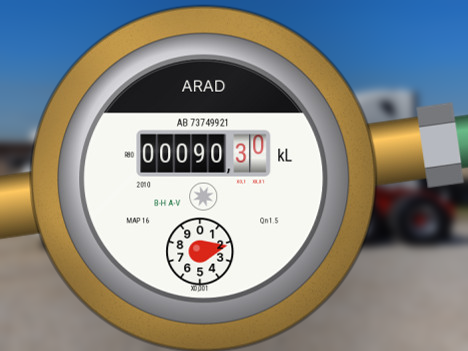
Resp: 90.302,kL
